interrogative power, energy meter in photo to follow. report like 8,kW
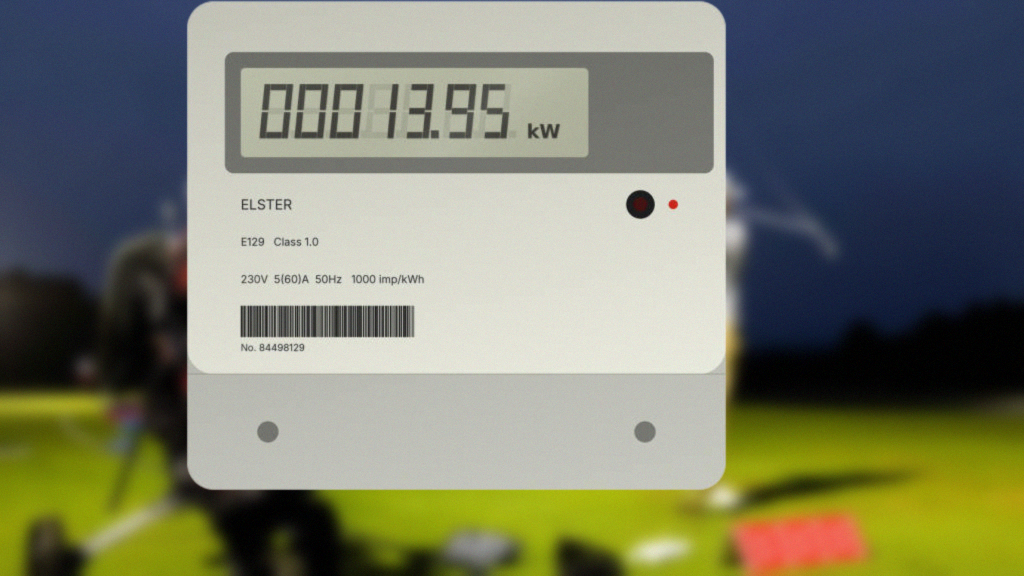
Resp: 13.95,kW
